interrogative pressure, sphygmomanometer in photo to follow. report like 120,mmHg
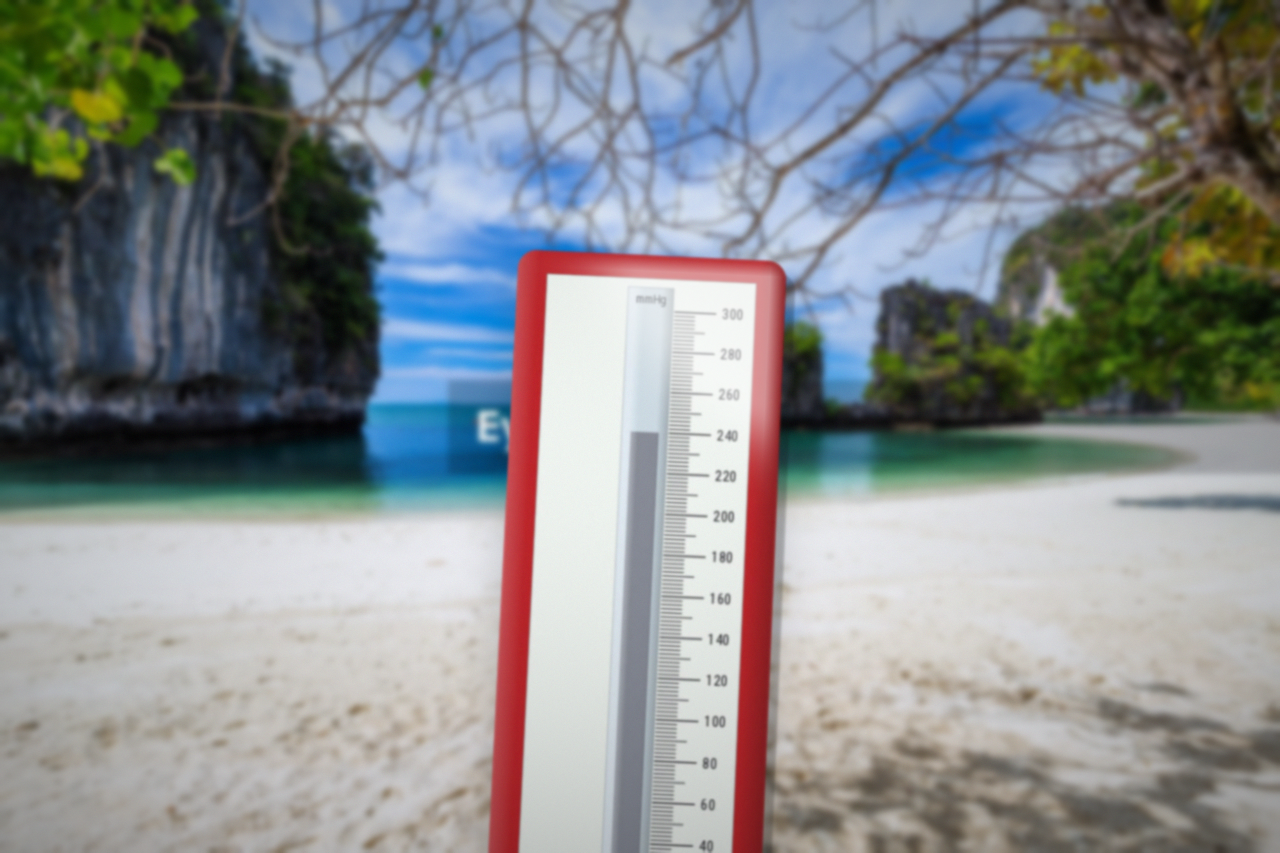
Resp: 240,mmHg
